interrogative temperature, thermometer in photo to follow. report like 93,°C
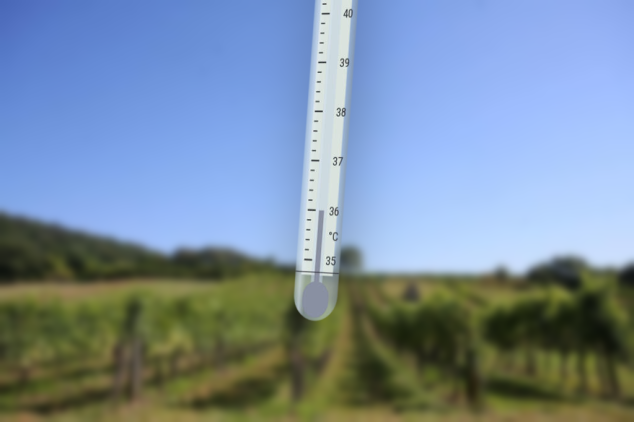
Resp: 36,°C
